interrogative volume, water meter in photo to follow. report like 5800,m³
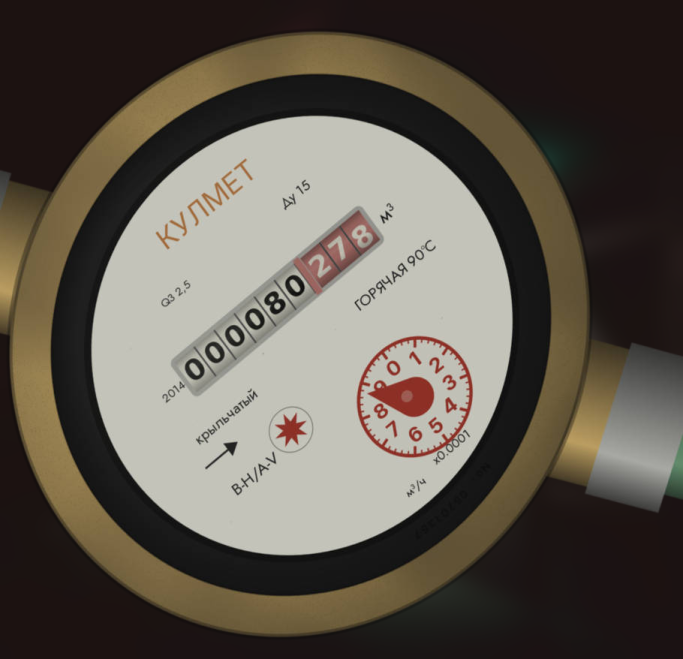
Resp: 80.2778,m³
